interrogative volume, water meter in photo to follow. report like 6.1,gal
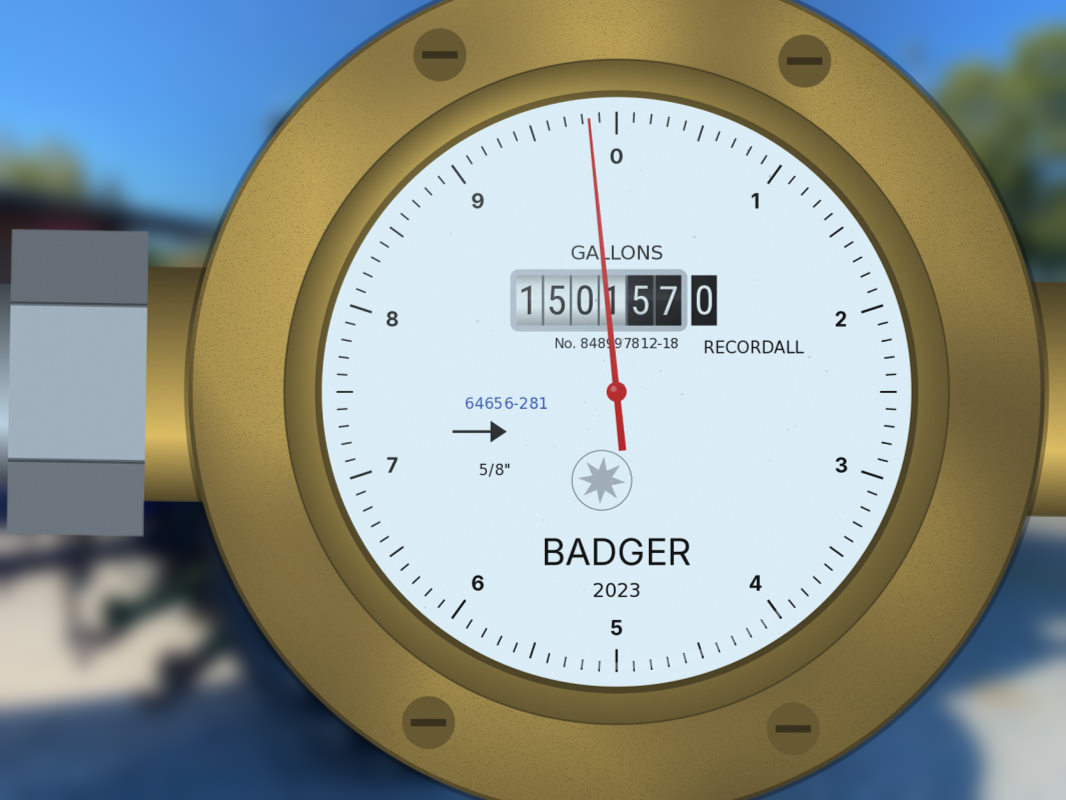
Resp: 1501569.8,gal
